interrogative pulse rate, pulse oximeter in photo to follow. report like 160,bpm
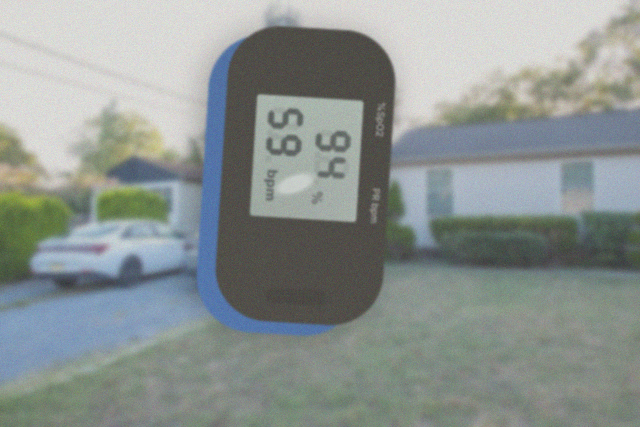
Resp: 59,bpm
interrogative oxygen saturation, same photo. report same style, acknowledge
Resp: 94,%
